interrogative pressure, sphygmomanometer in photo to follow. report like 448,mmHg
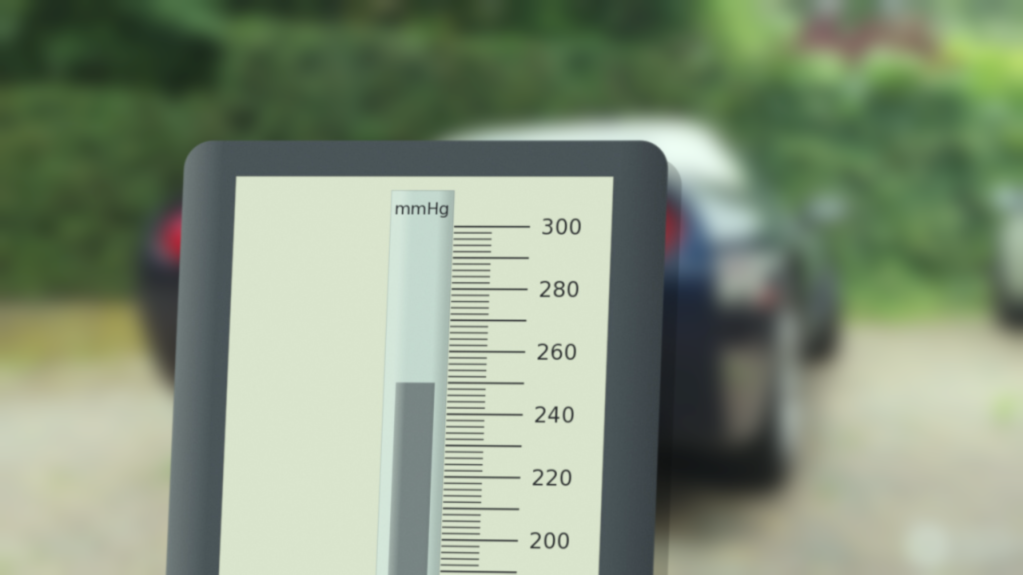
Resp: 250,mmHg
